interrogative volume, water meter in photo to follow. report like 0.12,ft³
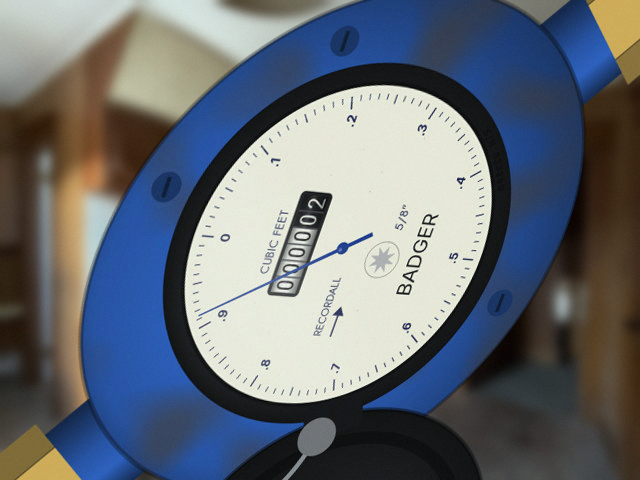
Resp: 1.91,ft³
